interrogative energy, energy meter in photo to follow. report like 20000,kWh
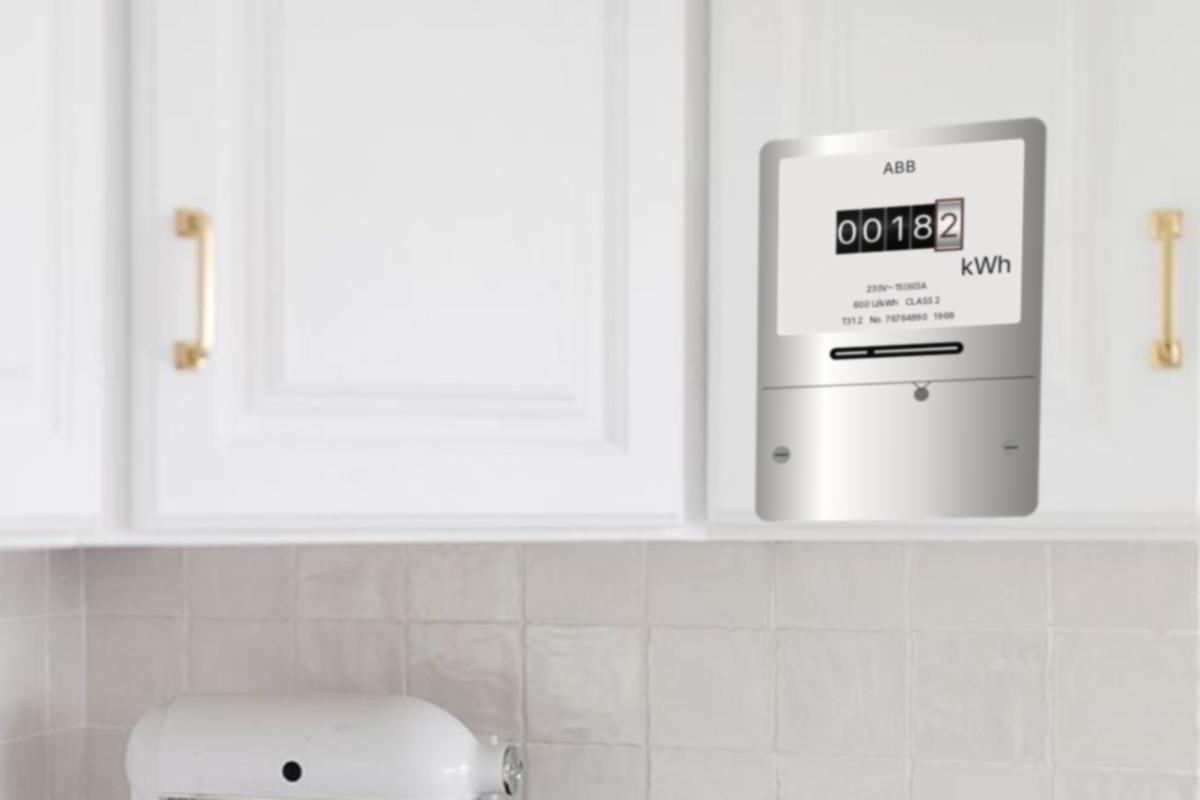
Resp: 18.2,kWh
